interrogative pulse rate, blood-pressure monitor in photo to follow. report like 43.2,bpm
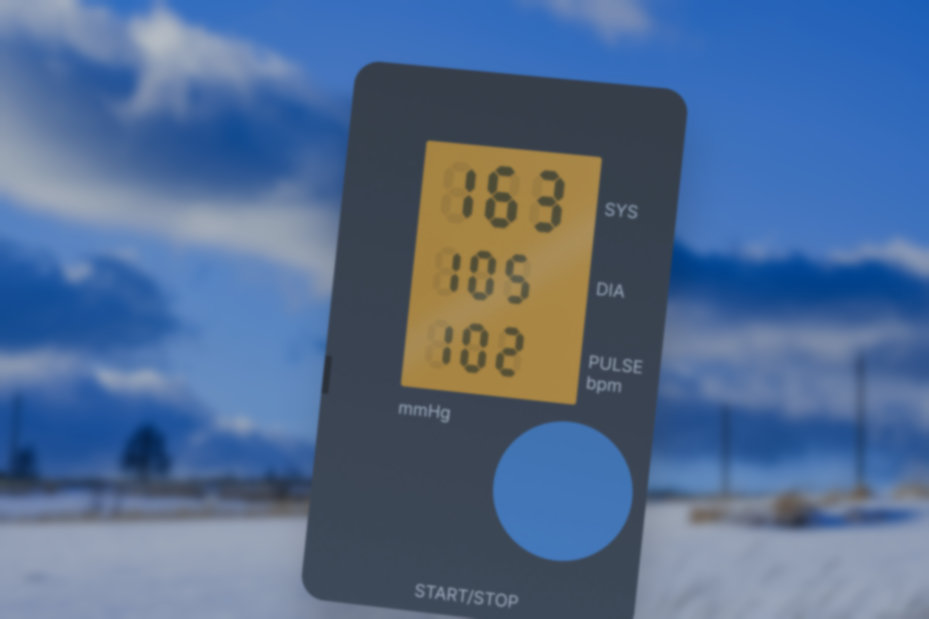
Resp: 102,bpm
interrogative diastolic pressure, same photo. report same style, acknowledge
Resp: 105,mmHg
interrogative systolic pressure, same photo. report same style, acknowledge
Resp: 163,mmHg
